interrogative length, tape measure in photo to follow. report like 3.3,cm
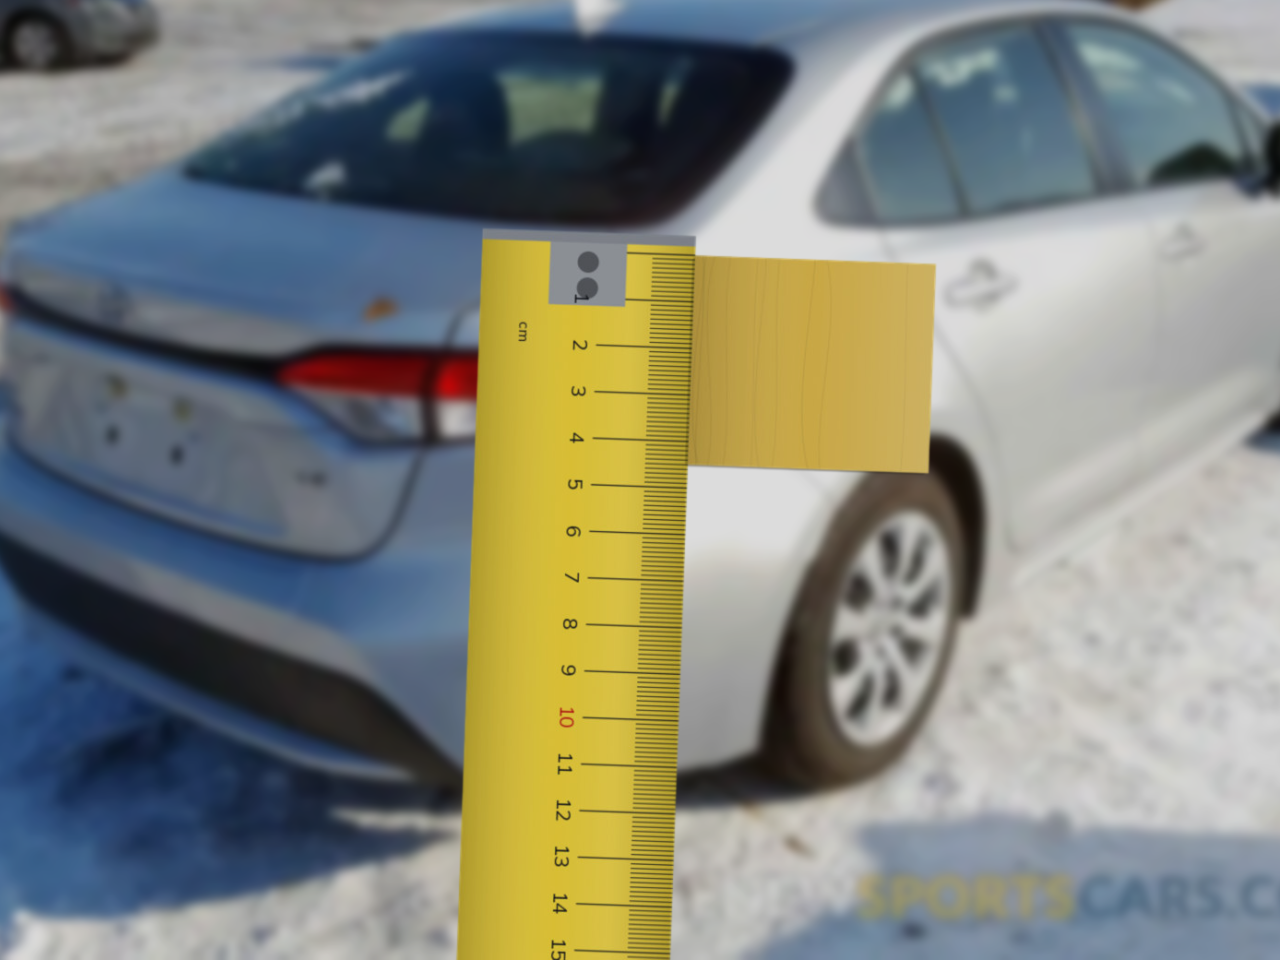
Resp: 4.5,cm
